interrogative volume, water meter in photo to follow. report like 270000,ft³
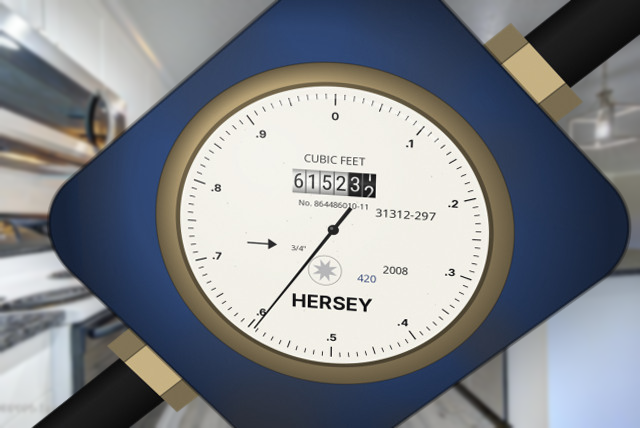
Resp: 615231.59,ft³
